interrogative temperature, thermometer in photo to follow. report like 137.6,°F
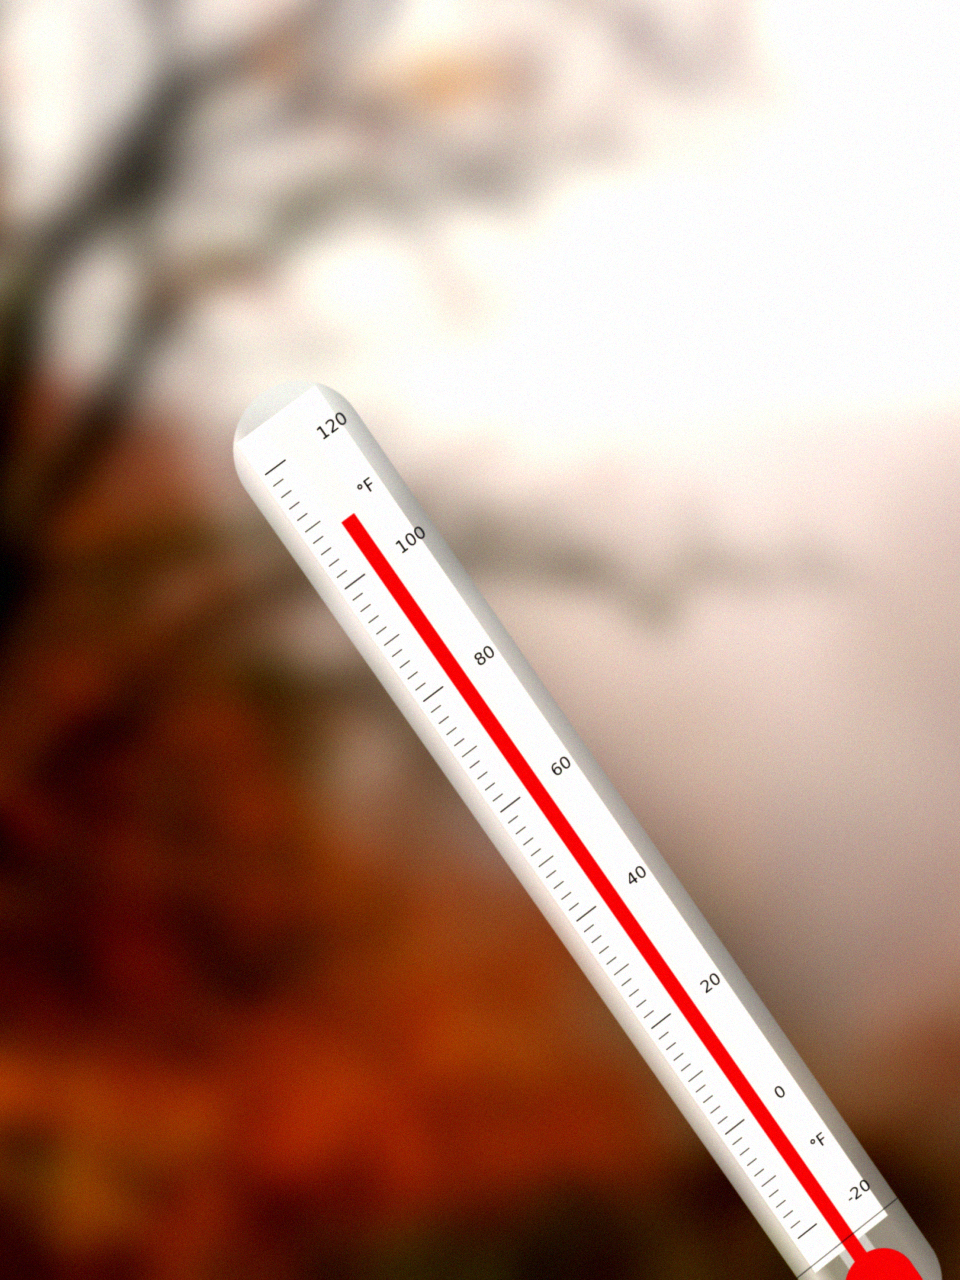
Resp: 108,°F
